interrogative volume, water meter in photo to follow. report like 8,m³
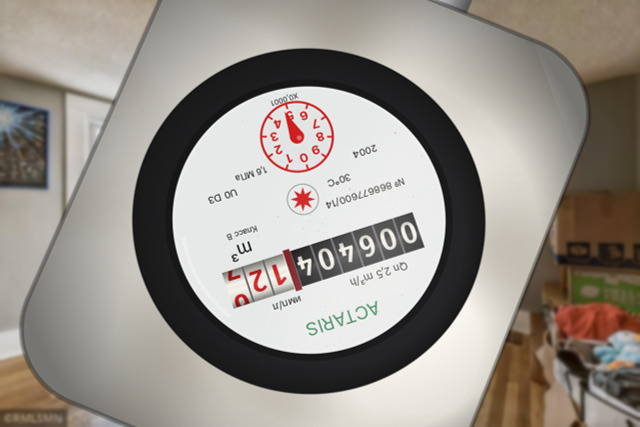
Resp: 6404.1264,m³
